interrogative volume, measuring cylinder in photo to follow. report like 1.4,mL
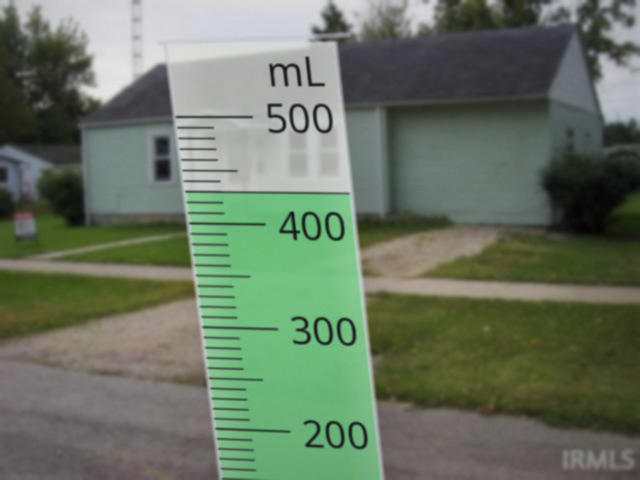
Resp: 430,mL
